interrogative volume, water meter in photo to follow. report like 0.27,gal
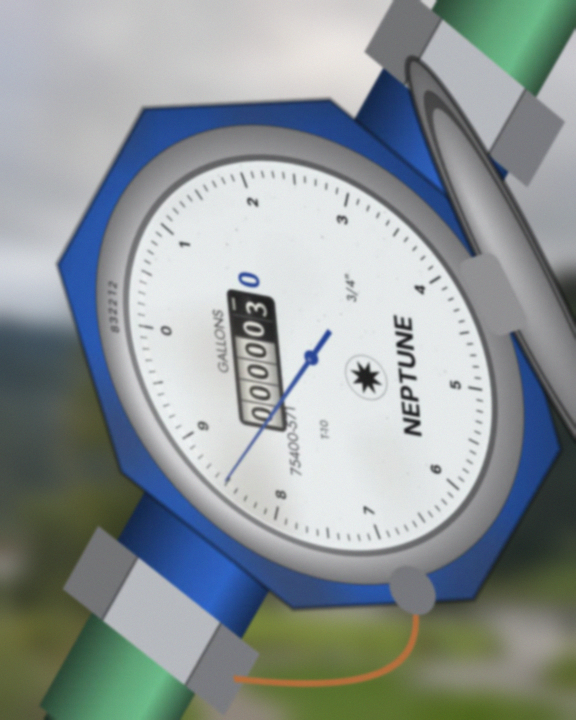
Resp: 28.5,gal
